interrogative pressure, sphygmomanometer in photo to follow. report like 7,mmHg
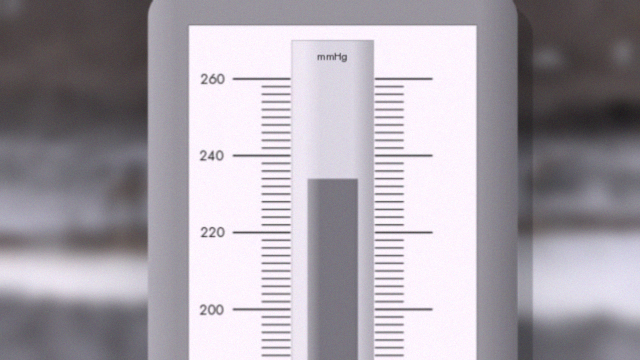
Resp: 234,mmHg
